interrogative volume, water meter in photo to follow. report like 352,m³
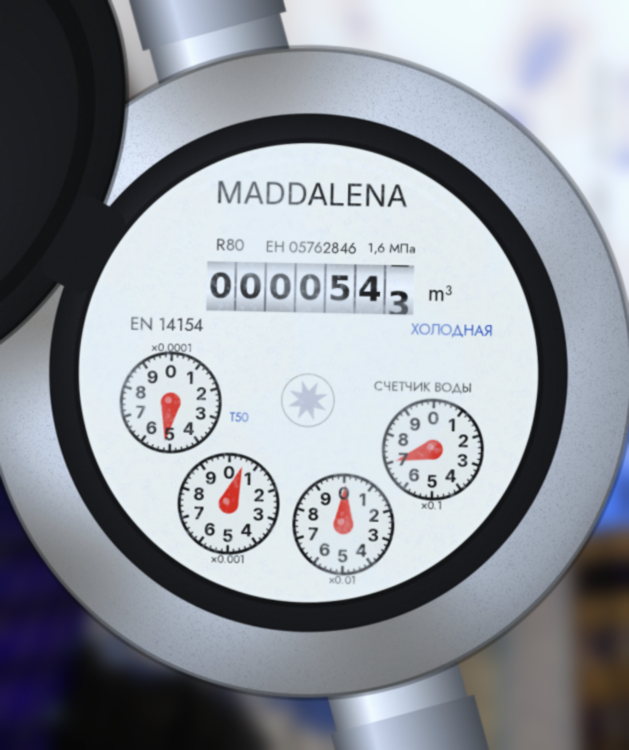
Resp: 542.7005,m³
